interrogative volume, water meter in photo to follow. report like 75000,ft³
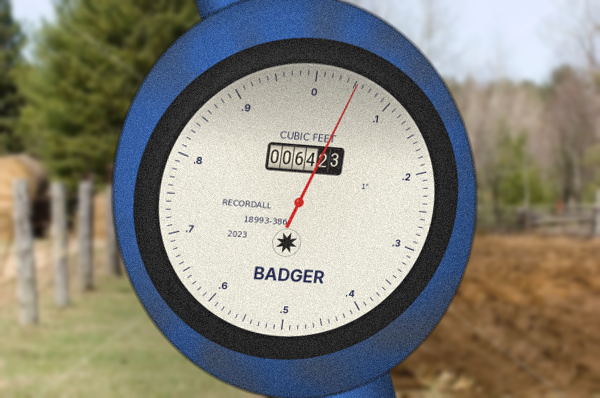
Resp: 6423.05,ft³
